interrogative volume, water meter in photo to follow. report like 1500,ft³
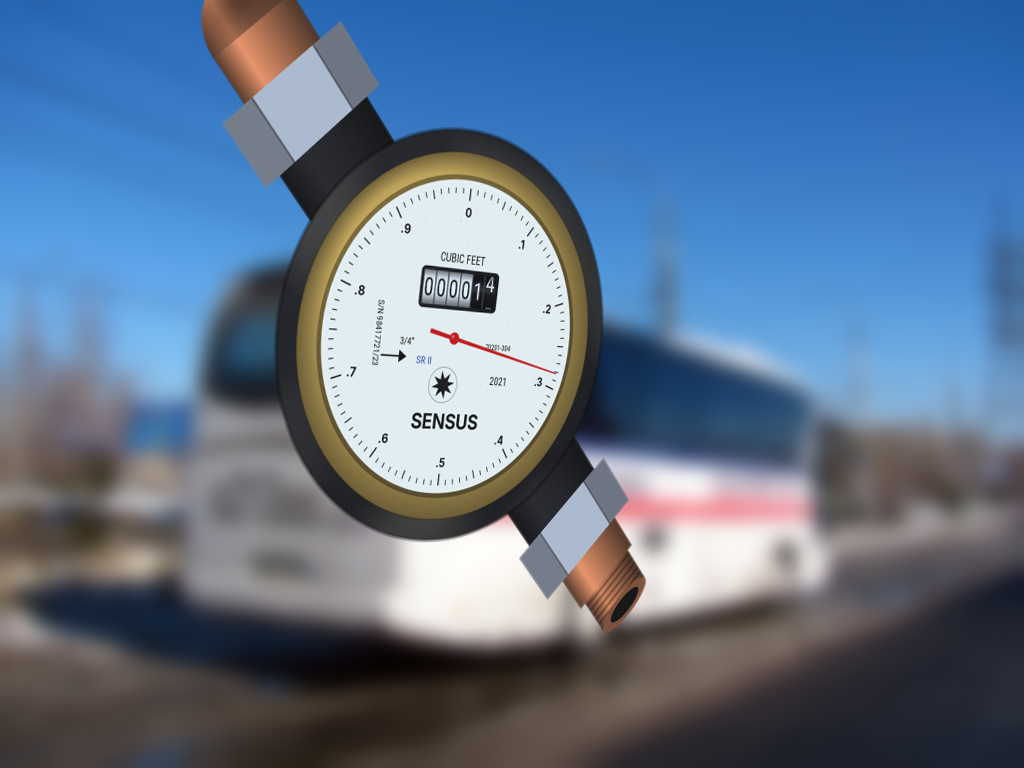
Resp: 14.28,ft³
